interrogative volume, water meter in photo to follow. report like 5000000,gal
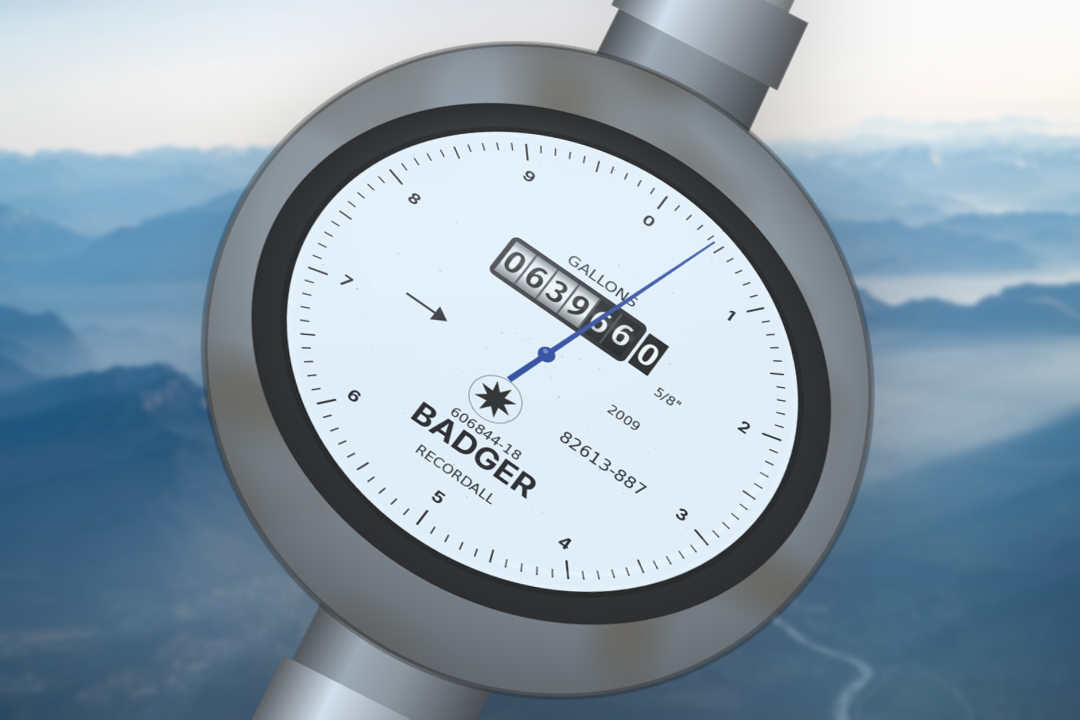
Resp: 639660.4,gal
